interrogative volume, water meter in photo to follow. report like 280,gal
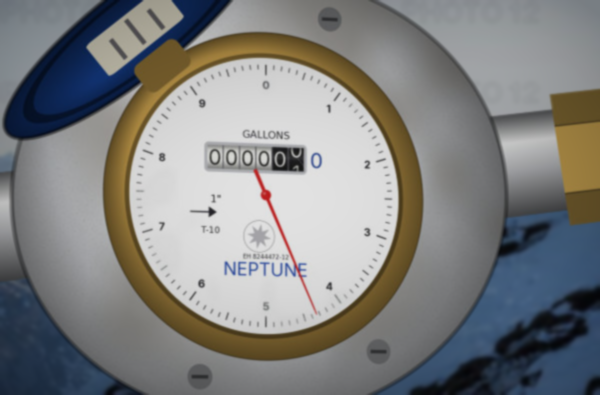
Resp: 4.3,gal
